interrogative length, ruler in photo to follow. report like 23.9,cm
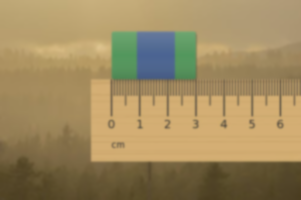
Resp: 3,cm
